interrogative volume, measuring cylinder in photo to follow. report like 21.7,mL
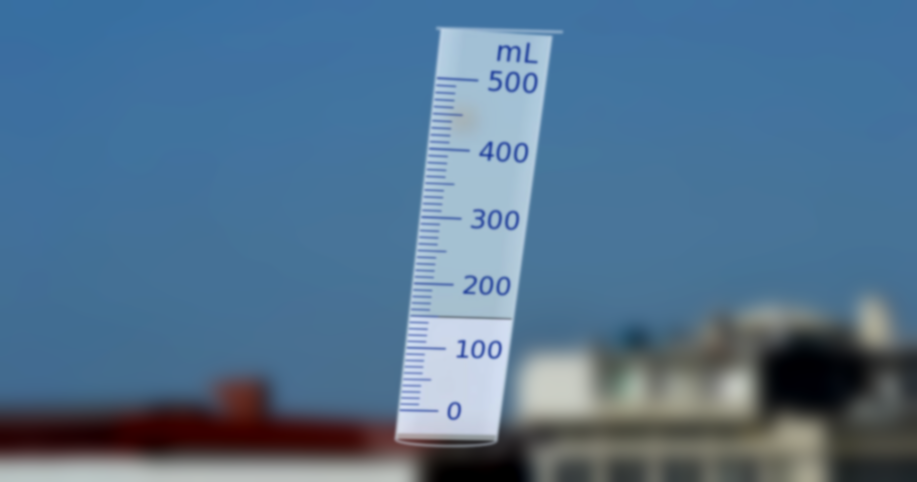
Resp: 150,mL
